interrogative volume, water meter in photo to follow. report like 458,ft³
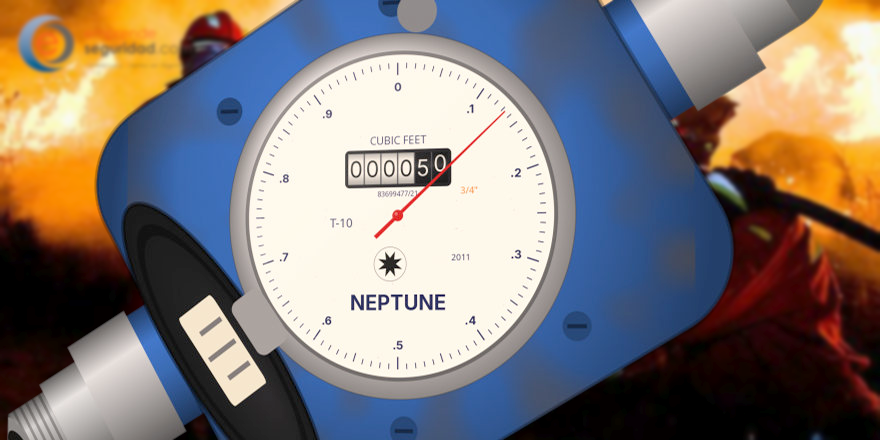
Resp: 50.13,ft³
